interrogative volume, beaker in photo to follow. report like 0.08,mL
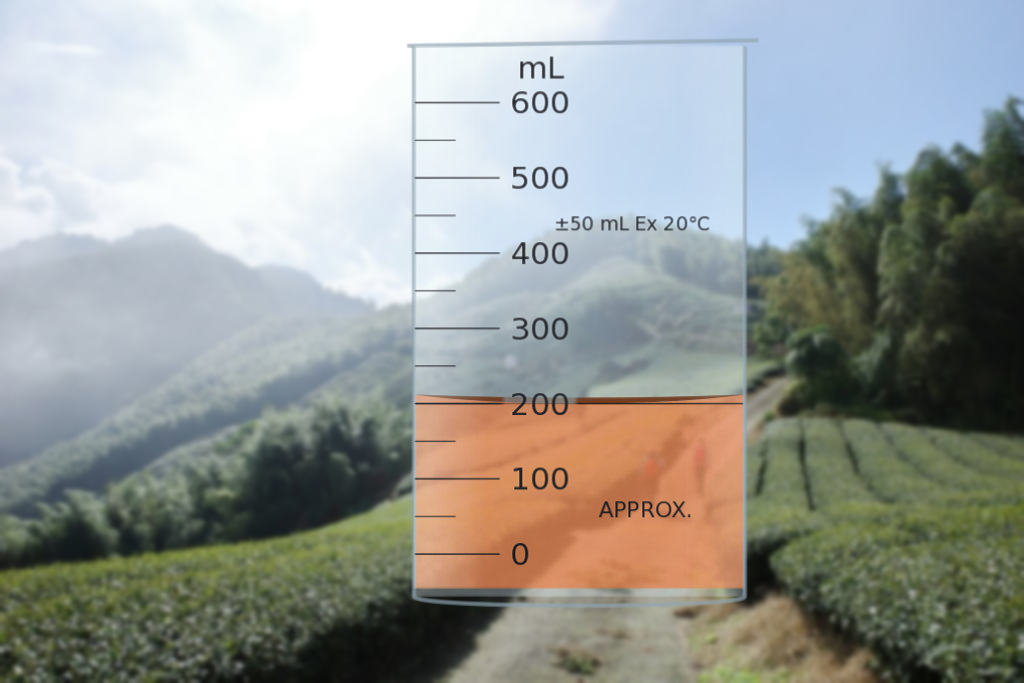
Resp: 200,mL
